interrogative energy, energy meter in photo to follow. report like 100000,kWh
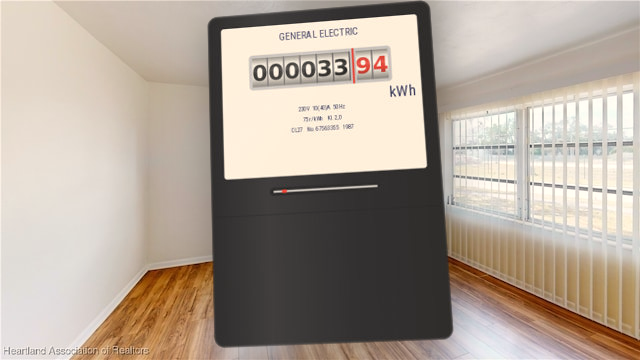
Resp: 33.94,kWh
